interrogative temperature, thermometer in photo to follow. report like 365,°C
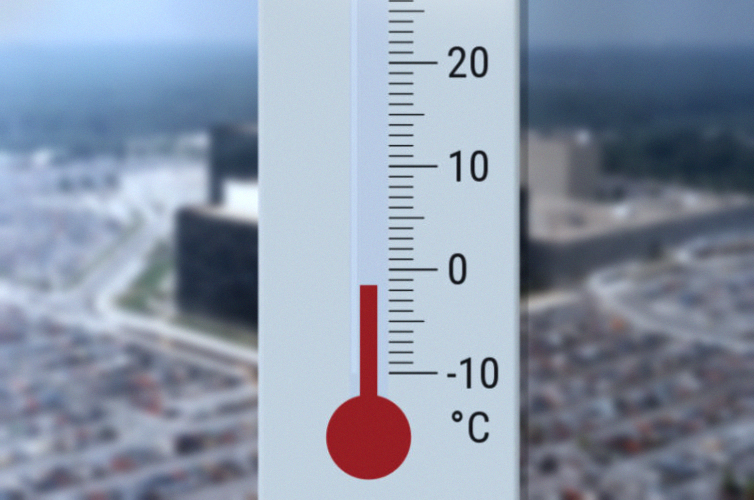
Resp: -1.5,°C
